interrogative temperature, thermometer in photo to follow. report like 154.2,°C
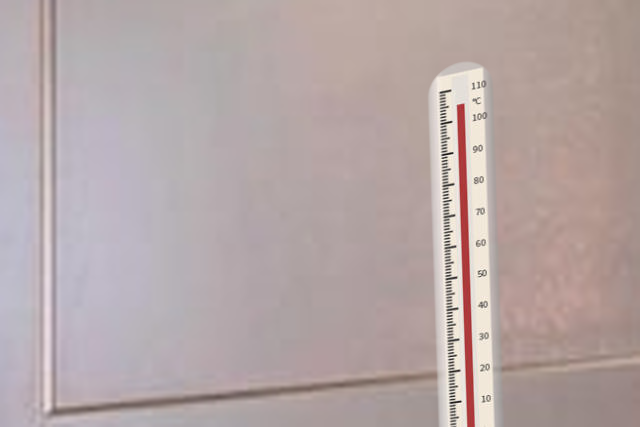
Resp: 105,°C
